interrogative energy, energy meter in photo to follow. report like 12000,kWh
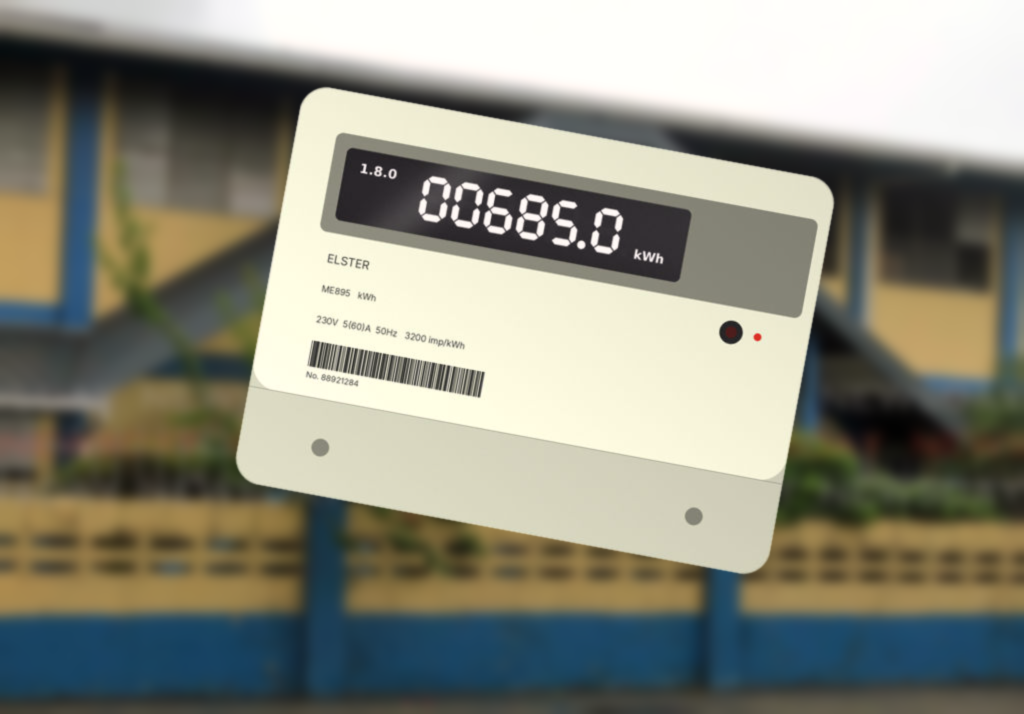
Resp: 685.0,kWh
